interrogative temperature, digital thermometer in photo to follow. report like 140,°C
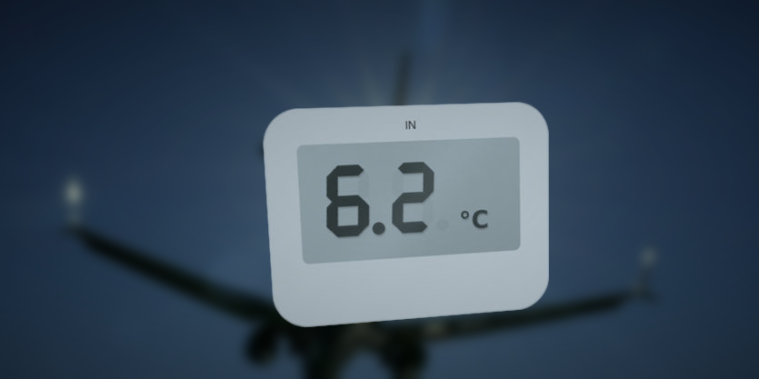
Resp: 6.2,°C
